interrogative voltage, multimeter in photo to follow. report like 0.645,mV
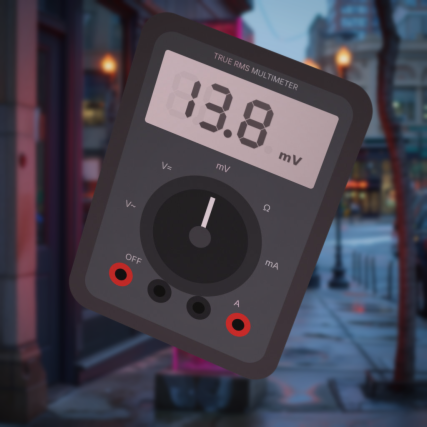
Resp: 13.8,mV
